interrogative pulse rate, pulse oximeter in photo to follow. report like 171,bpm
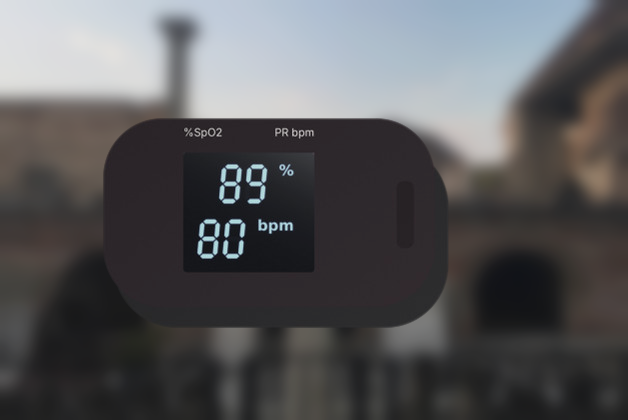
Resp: 80,bpm
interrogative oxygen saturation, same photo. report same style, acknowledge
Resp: 89,%
